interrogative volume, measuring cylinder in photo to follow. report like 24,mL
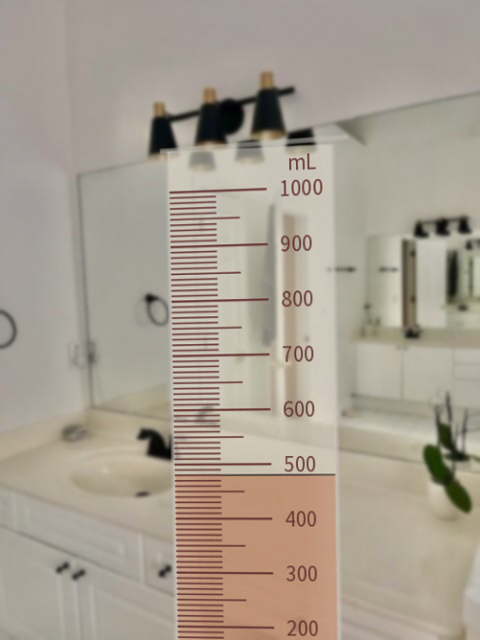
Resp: 480,mL
